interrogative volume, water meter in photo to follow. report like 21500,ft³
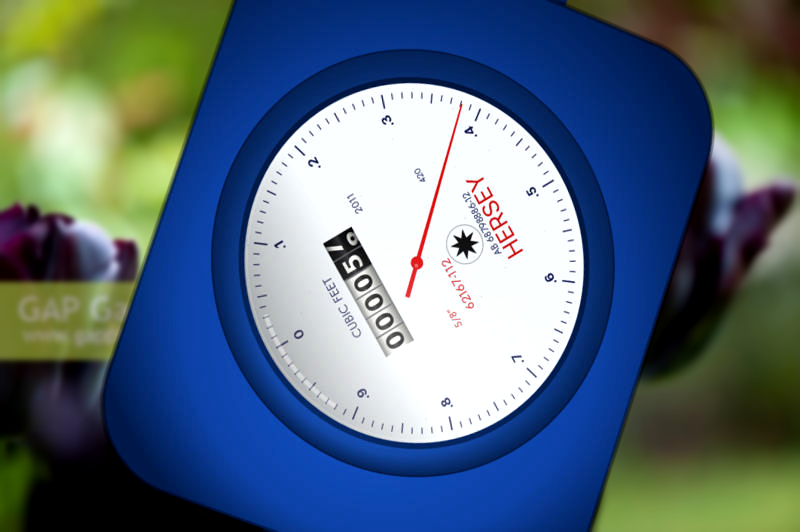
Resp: 57.38,ft³
